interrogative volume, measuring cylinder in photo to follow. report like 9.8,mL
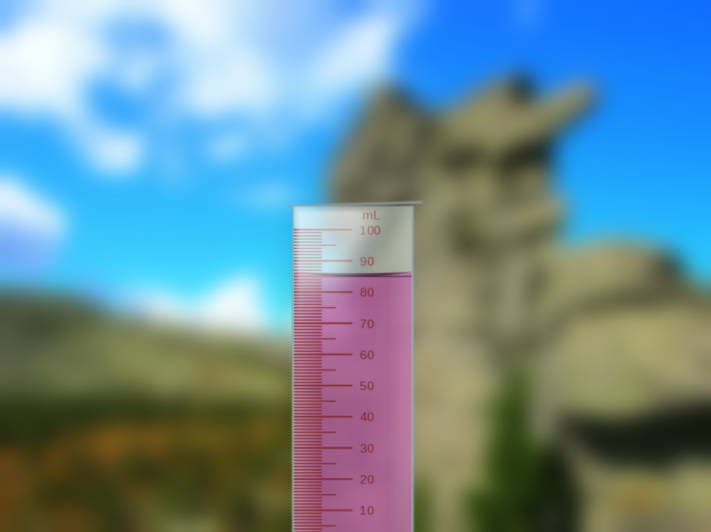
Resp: 85,mL
